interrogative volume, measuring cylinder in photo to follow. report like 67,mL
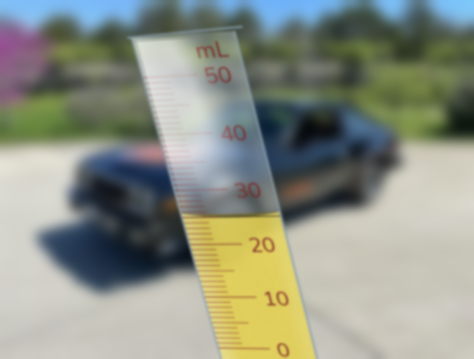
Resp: 25,mL
